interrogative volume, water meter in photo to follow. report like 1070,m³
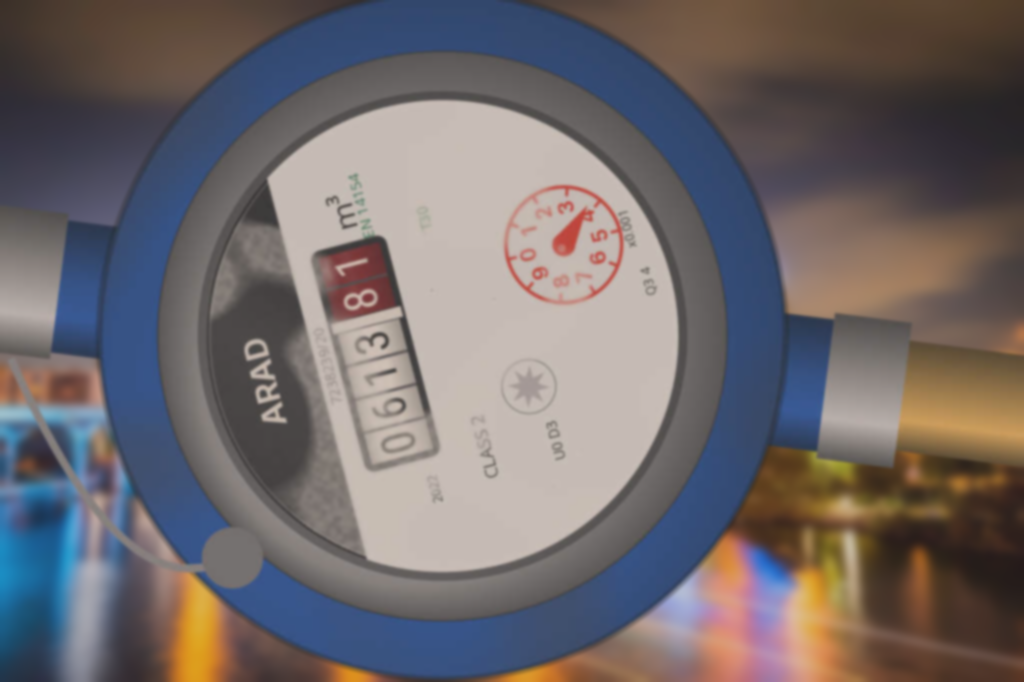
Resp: 613.813,m³
